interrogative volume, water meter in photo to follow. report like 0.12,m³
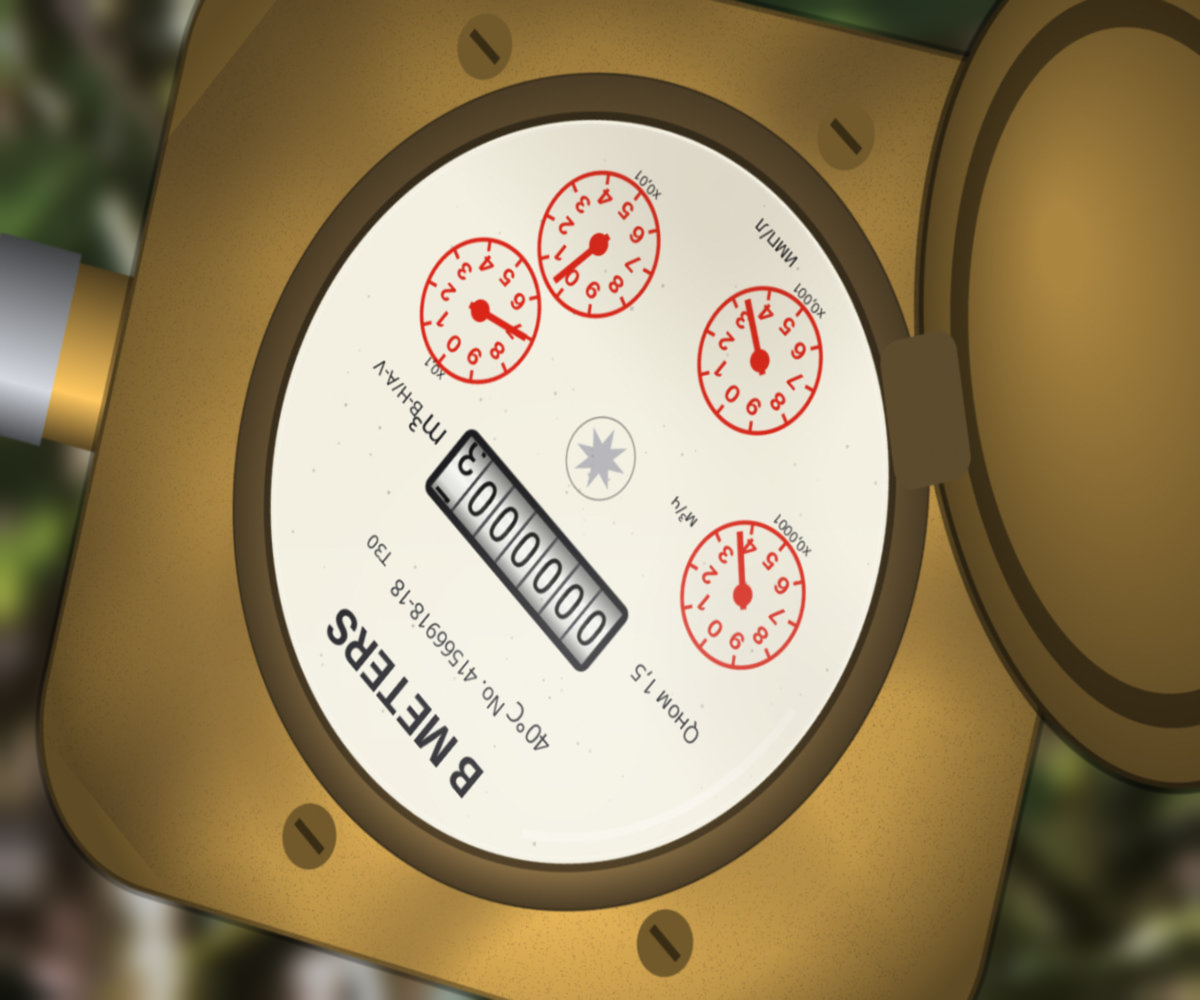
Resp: 2.7033,m³
